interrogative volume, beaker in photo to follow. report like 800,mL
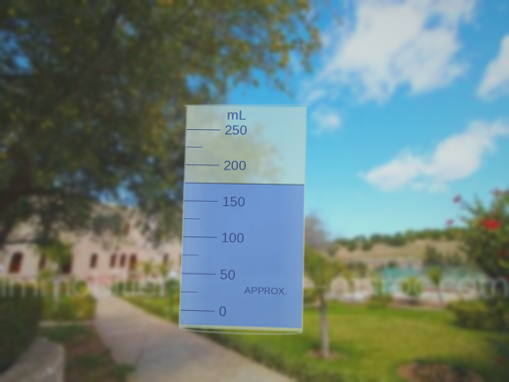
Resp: 175,mL
